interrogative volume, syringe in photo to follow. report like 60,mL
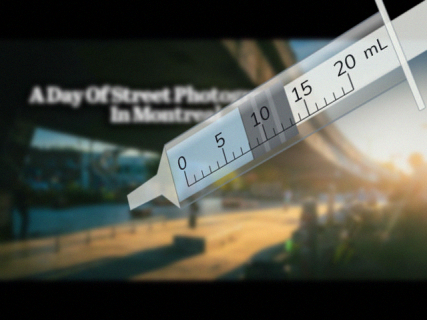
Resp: 8,mL
